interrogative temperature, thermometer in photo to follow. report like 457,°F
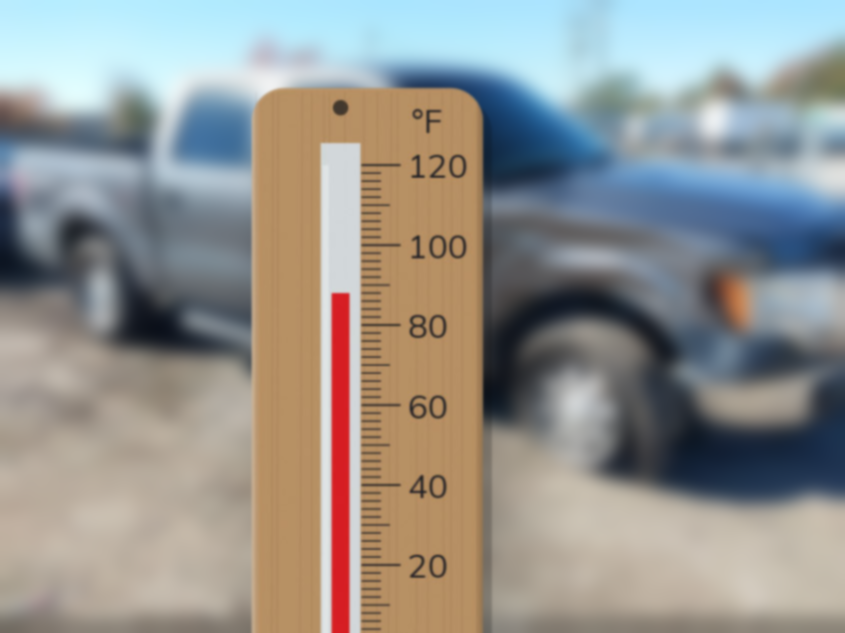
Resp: 88,°F
